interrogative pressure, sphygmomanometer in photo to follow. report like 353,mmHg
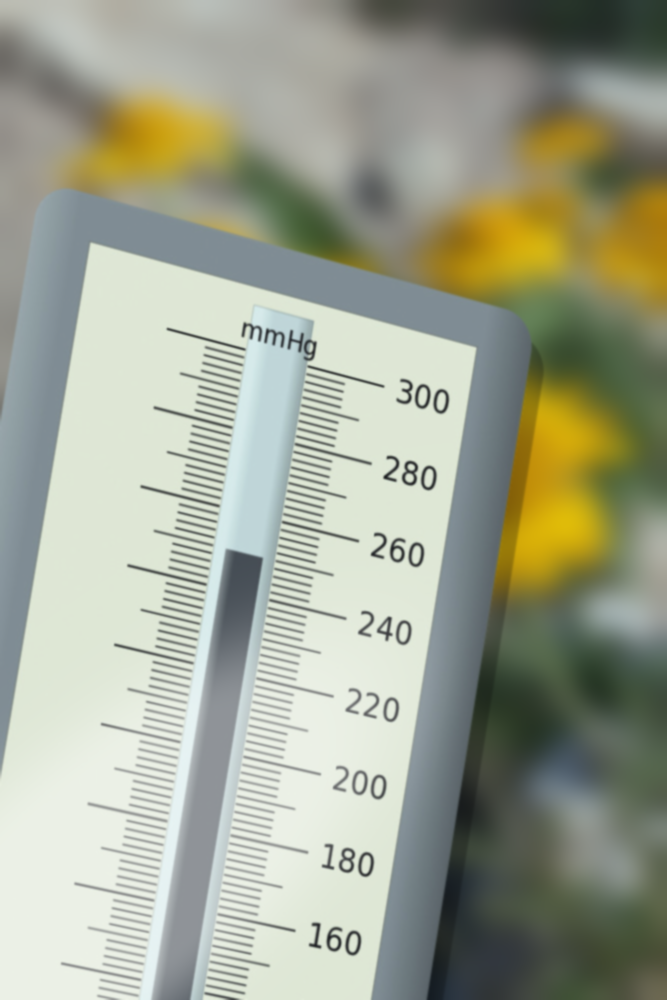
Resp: 250,mmHg
